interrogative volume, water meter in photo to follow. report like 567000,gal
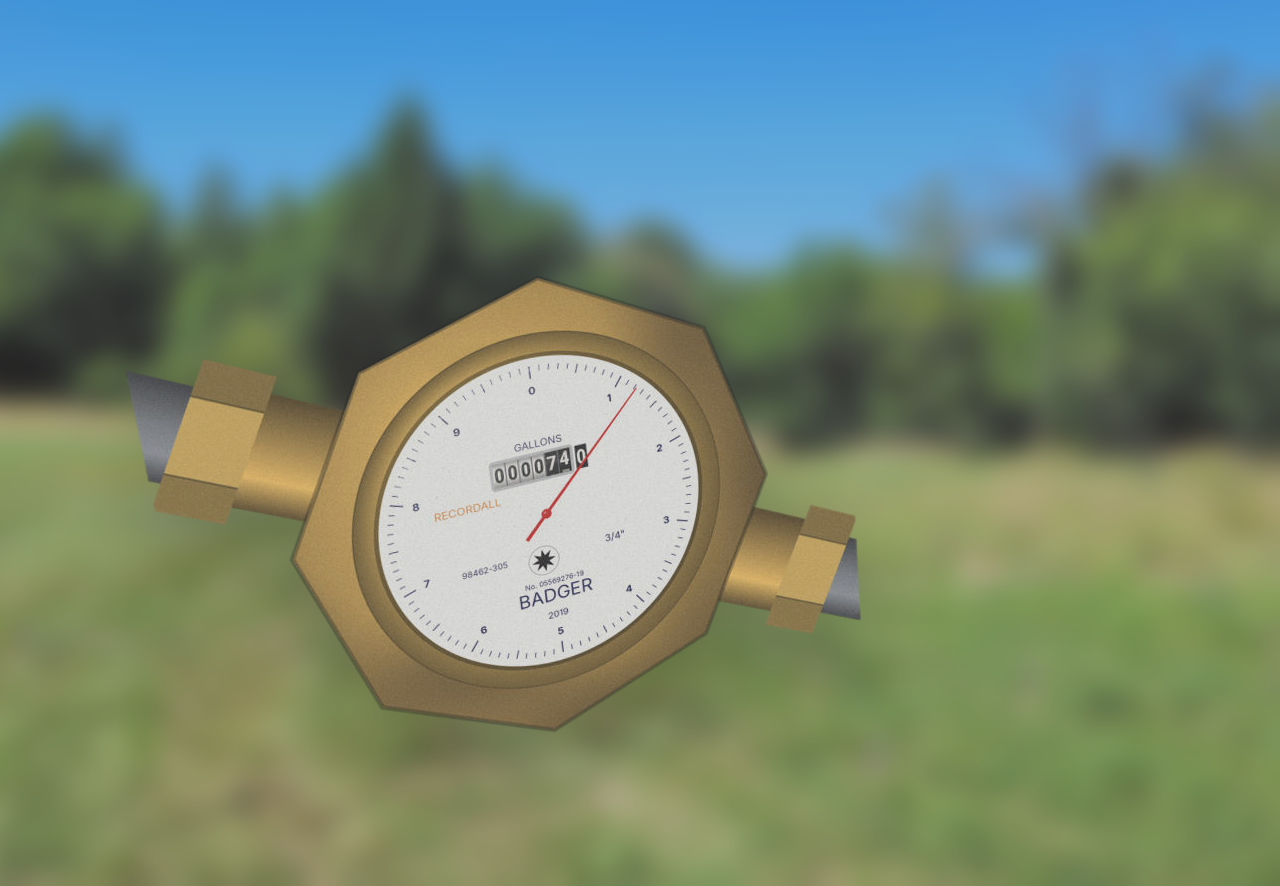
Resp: 741.2,gal
